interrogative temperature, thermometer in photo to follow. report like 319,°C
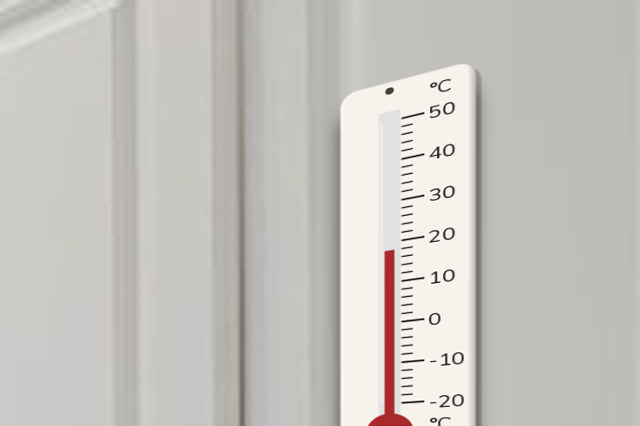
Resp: 18,°C
